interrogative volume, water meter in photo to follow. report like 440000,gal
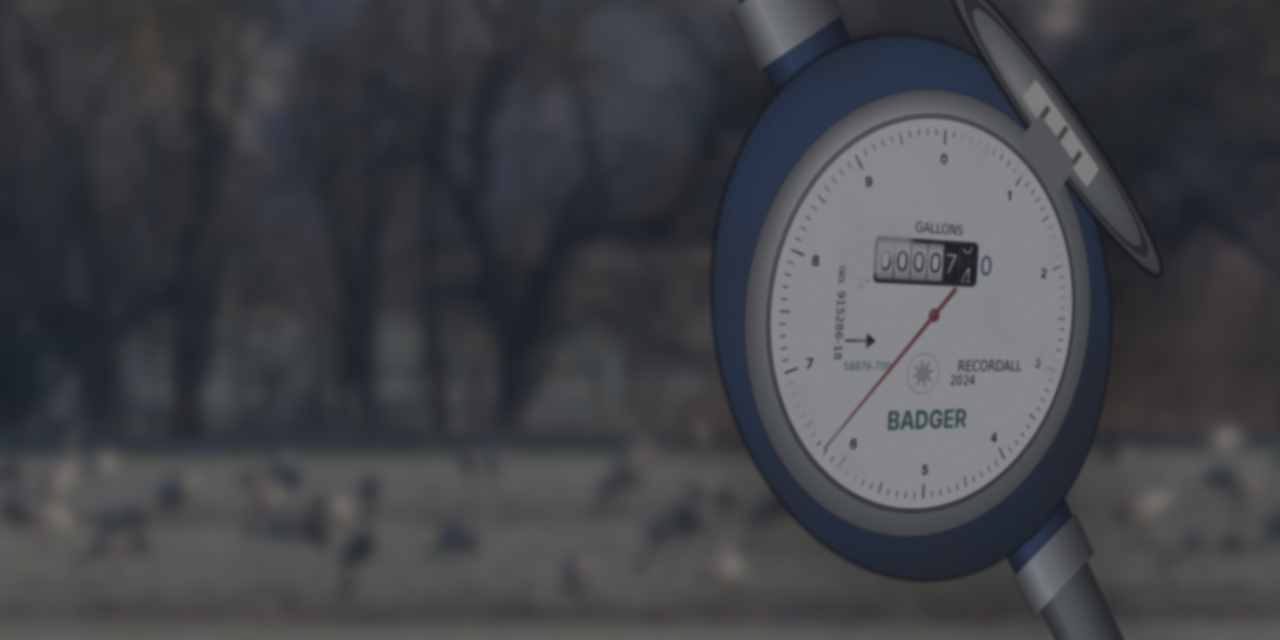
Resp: 736.2,gal
